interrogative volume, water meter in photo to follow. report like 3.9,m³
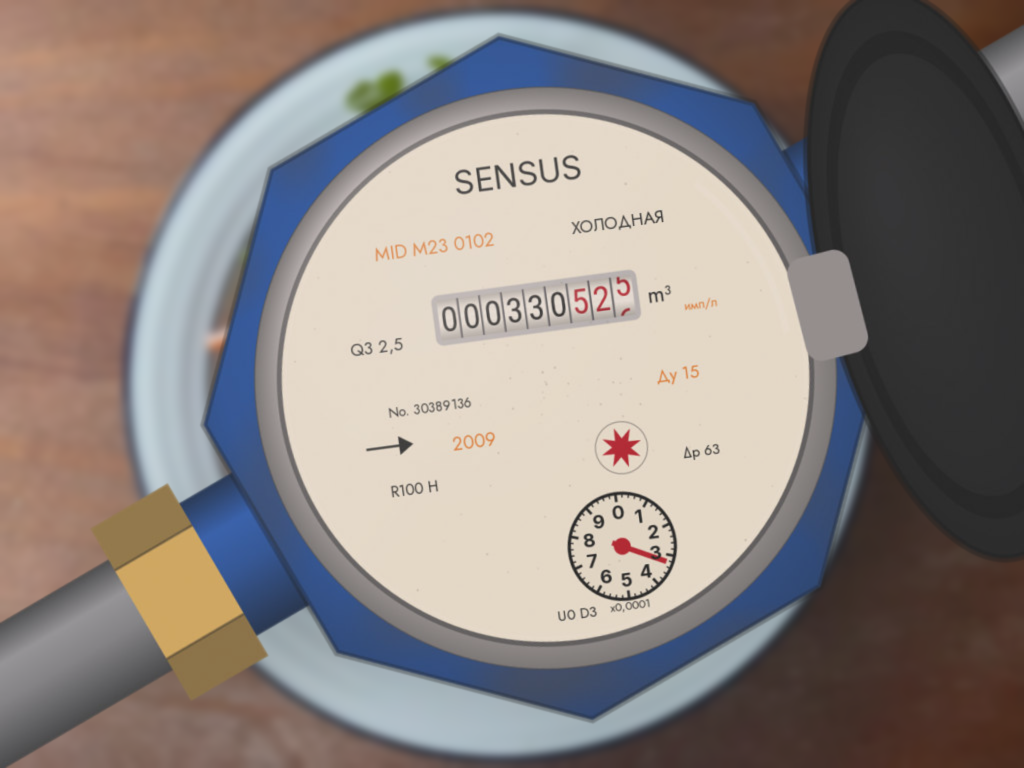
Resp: 330.5253,m³
